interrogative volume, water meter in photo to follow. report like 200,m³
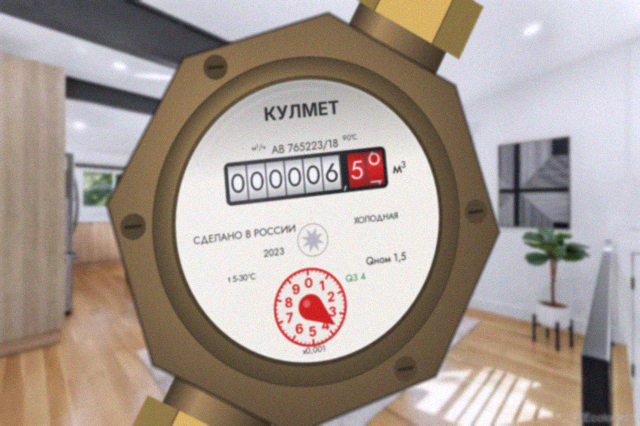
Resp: 6.563,m³
